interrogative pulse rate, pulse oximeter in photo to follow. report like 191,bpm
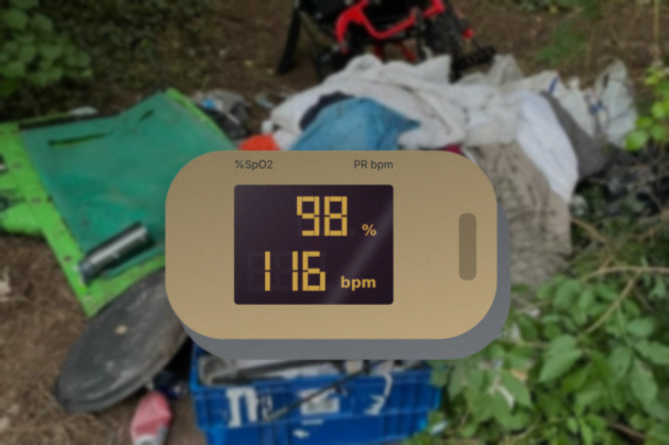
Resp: 116,bpm
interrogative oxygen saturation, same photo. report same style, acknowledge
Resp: 98,%
